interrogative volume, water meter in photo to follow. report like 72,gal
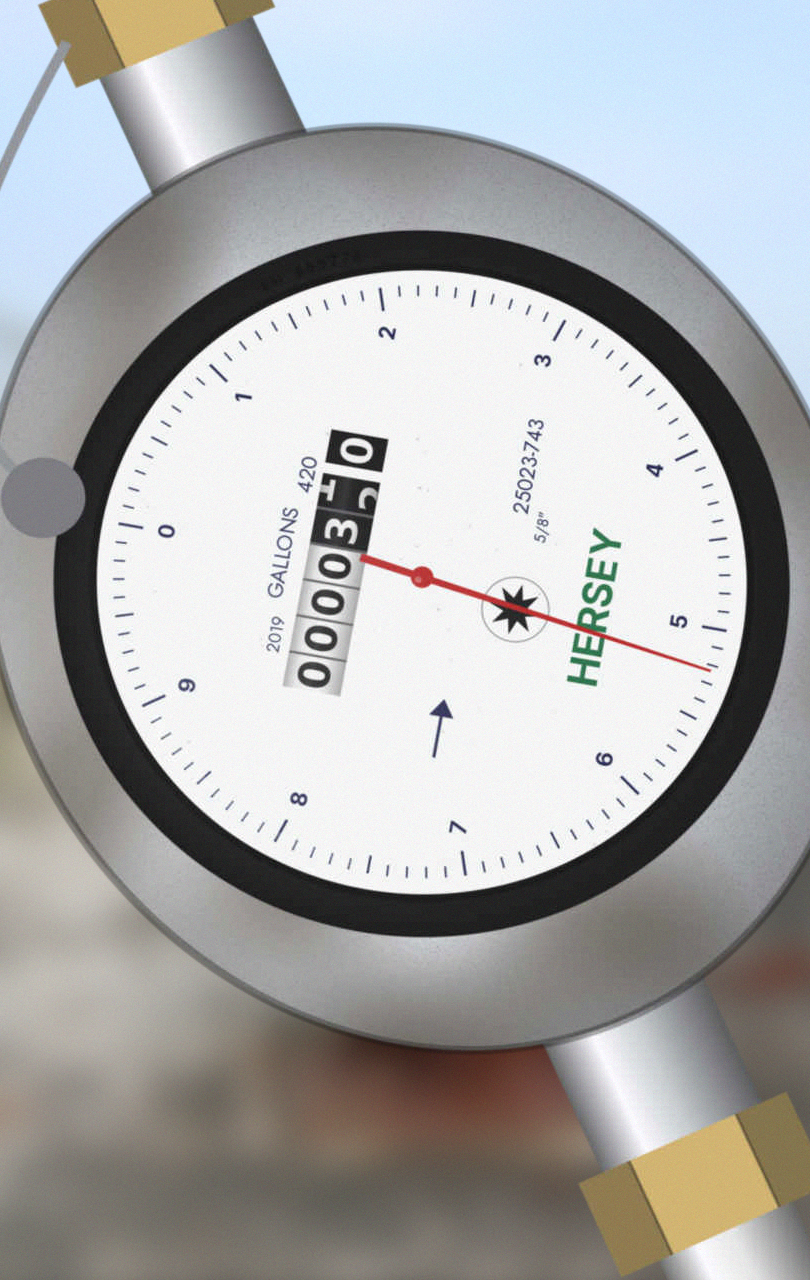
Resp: 315.2,gal
